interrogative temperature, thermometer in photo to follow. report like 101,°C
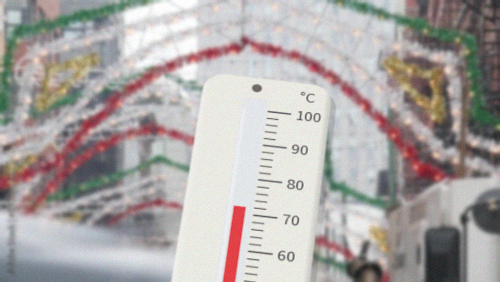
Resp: 72,°C
